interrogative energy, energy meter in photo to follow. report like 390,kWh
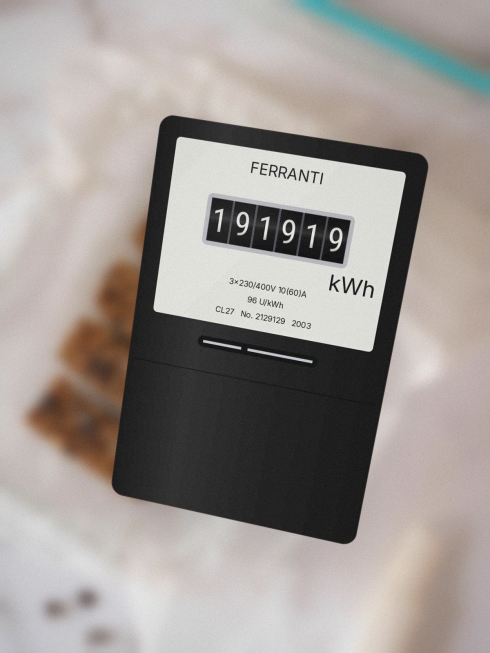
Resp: 191919,kWh
